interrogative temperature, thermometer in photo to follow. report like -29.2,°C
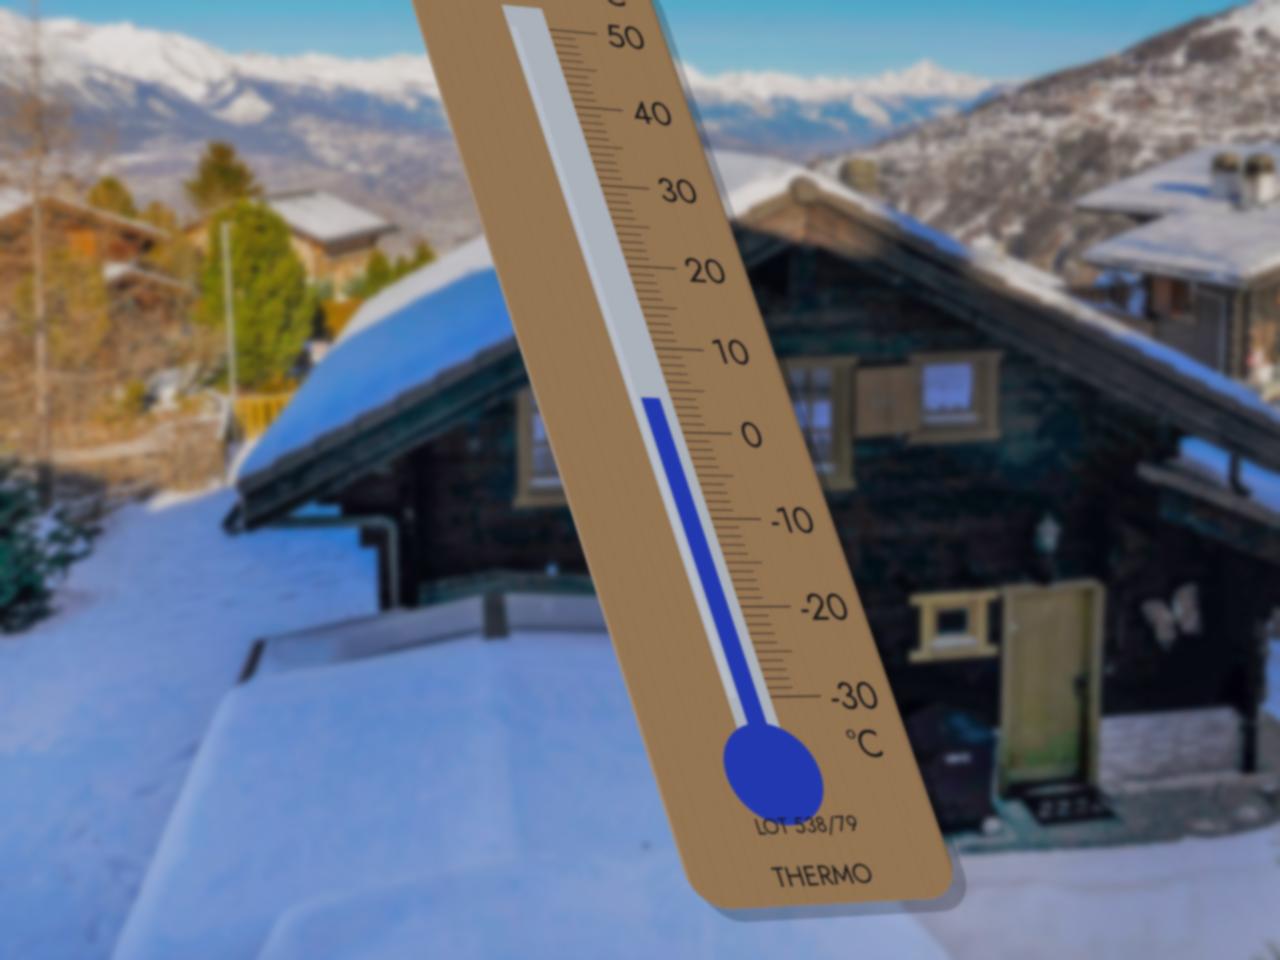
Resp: 4,°C
